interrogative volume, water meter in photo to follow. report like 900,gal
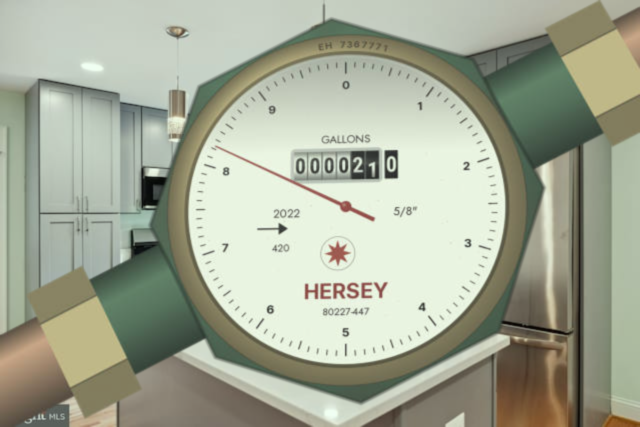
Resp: 208.2,gal
